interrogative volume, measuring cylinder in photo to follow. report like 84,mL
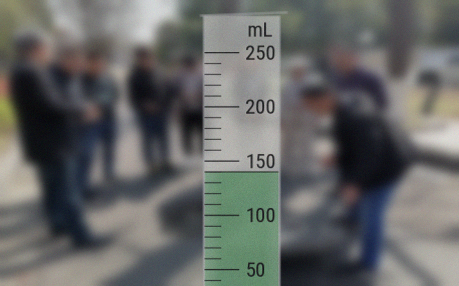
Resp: 140,mL
